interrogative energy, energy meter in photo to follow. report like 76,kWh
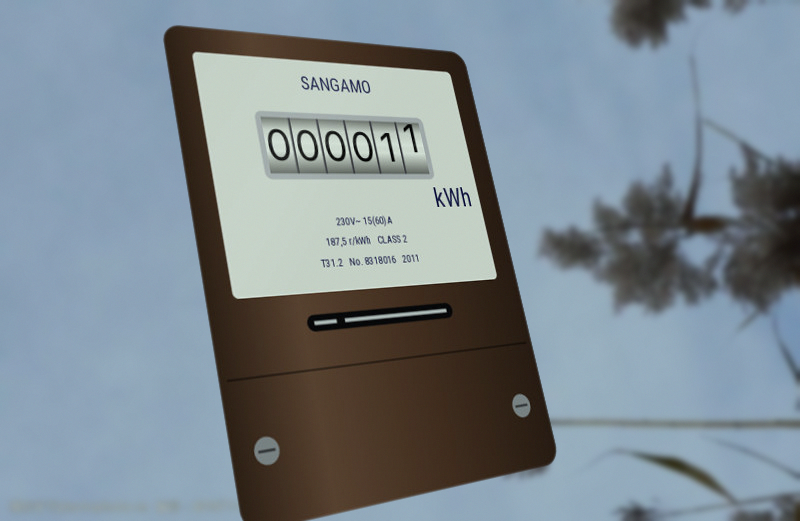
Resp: 11,kWh
